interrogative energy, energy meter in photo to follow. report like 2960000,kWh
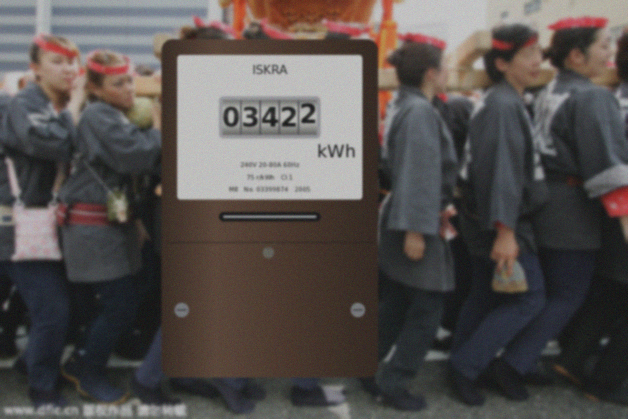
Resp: 3422,kWh
